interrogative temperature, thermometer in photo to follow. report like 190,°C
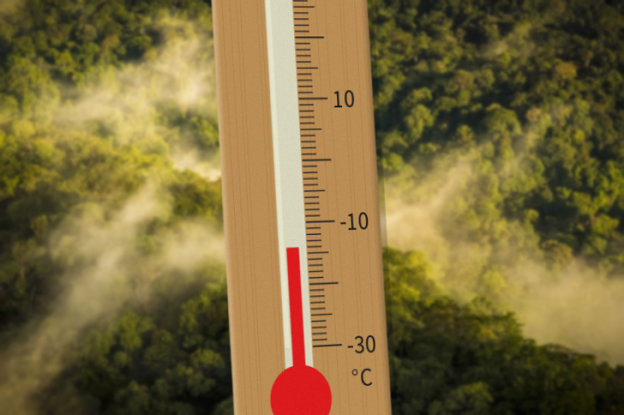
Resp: -14,°C
